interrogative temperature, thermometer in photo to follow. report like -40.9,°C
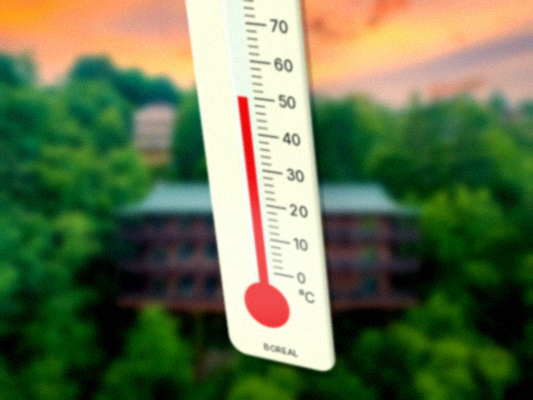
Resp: 50,°C
